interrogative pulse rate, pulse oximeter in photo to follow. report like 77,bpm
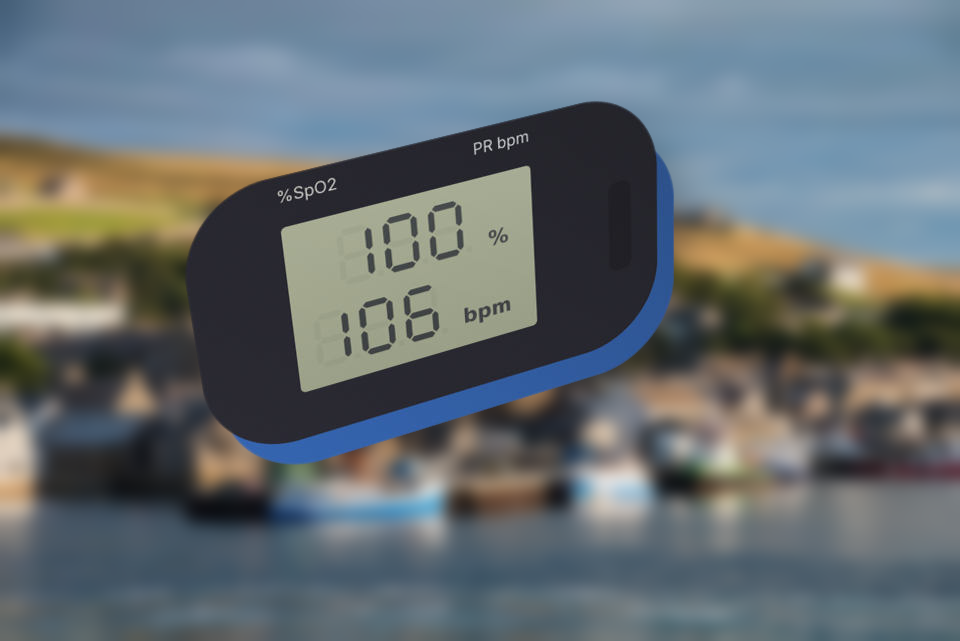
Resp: 106,bpm
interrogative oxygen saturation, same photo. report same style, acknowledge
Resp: 100,%
